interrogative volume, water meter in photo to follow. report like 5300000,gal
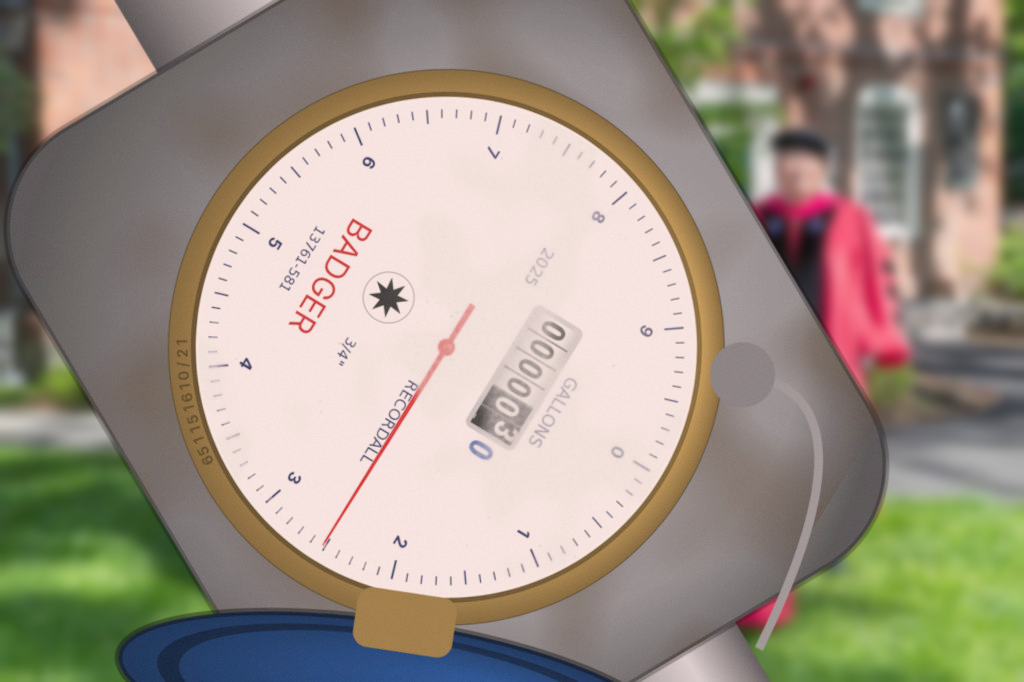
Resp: 32.5,gal
